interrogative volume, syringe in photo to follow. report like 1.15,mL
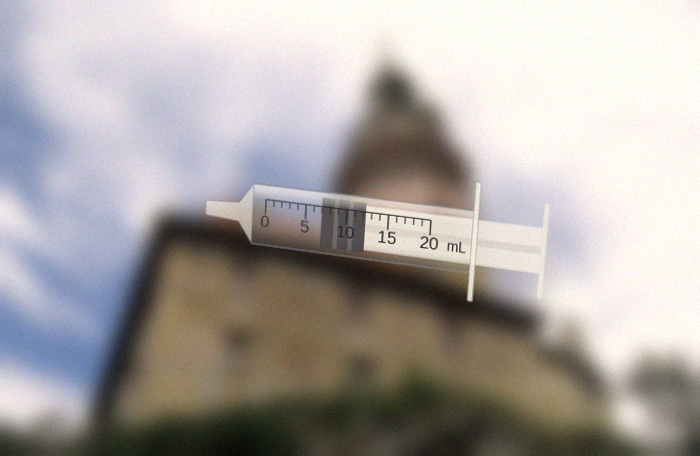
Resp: 7,mL
